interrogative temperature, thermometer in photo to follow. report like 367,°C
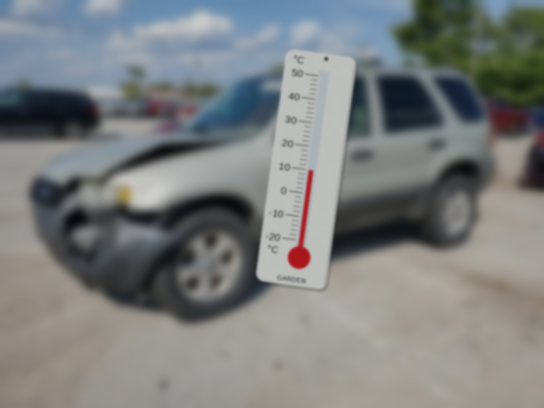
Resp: 10,°C
